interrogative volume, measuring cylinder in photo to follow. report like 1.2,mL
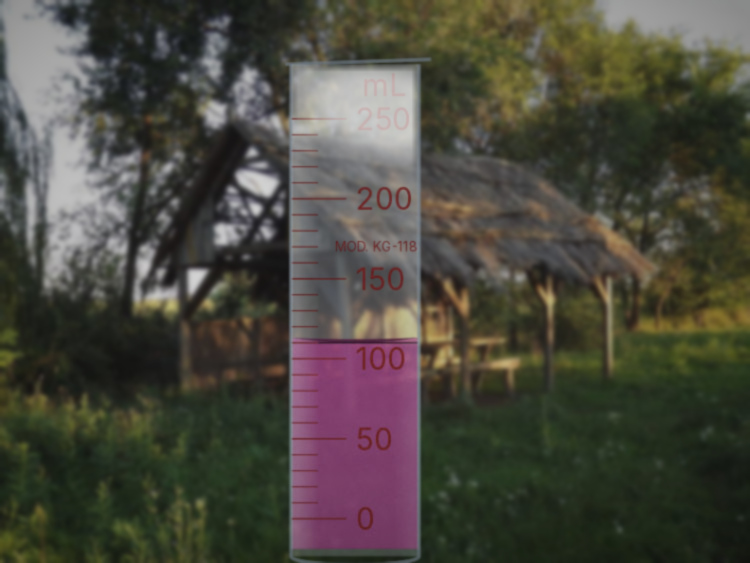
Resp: 110,mL
